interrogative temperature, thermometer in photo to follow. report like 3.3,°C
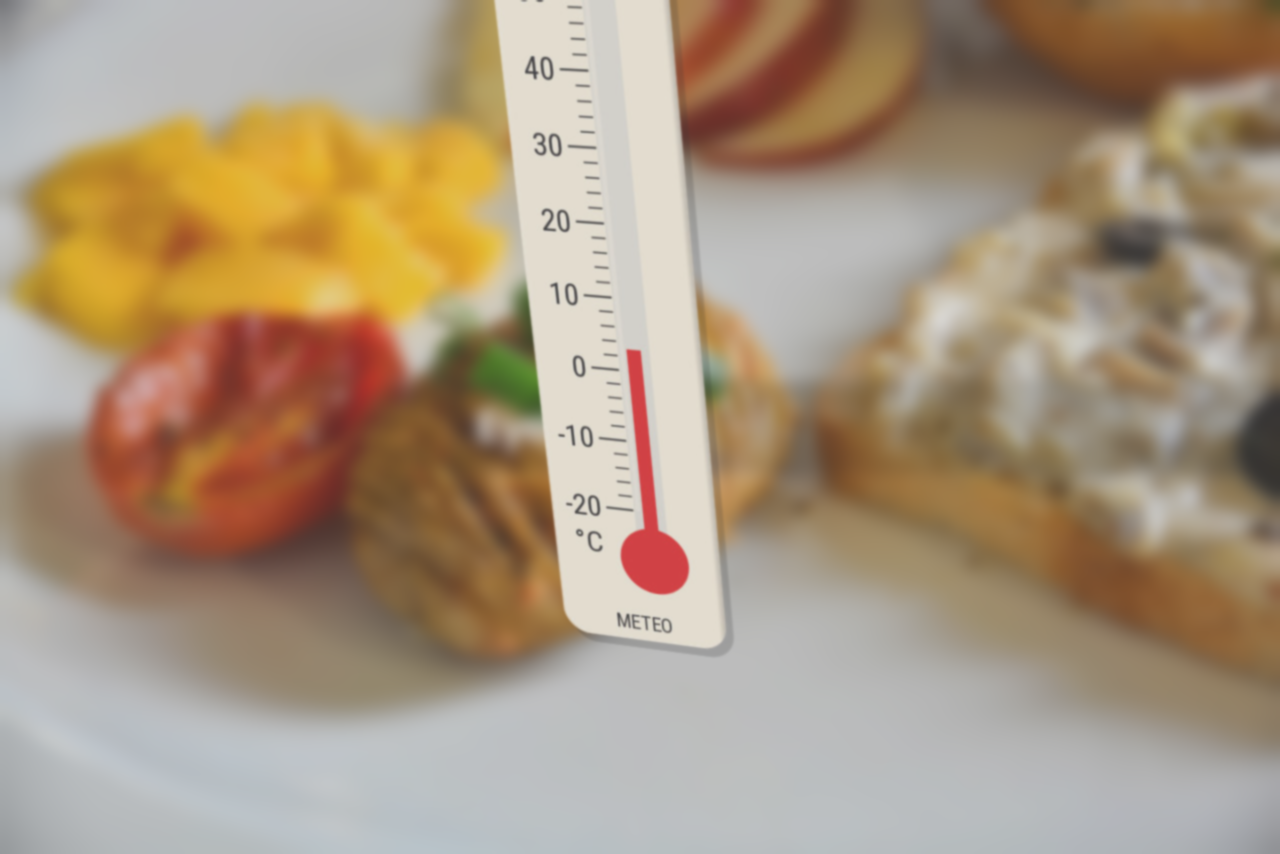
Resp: 3,°C
